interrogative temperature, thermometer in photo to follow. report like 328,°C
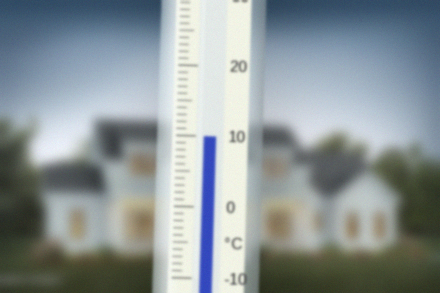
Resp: 10,°C
